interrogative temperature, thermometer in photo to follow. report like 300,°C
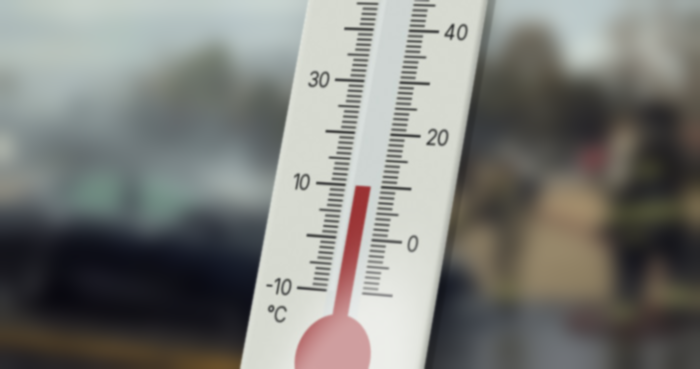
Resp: 10,°C
